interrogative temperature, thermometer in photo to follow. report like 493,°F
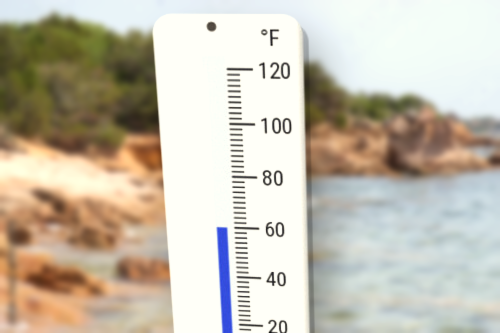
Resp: 60,°F
